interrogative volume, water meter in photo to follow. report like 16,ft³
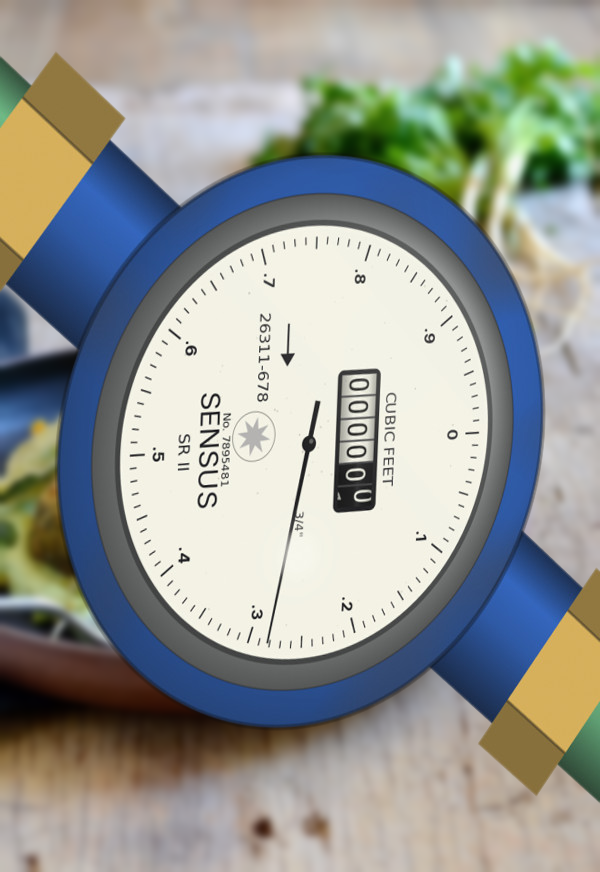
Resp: 0.28,ft³
